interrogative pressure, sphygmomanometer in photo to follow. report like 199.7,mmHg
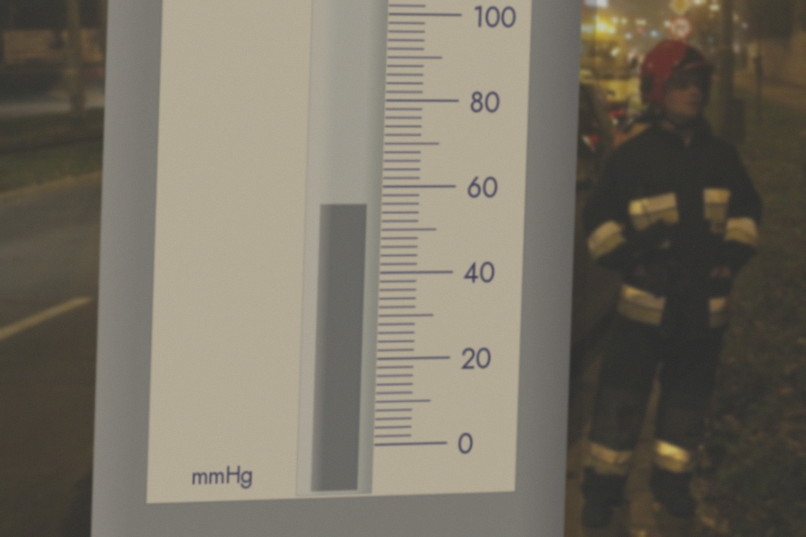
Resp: 56,mmHg
